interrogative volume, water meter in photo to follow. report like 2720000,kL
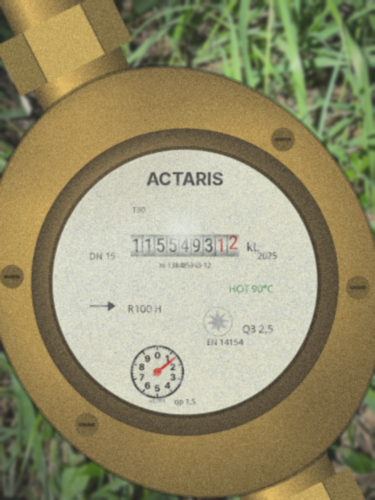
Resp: 1155493.121,kL
